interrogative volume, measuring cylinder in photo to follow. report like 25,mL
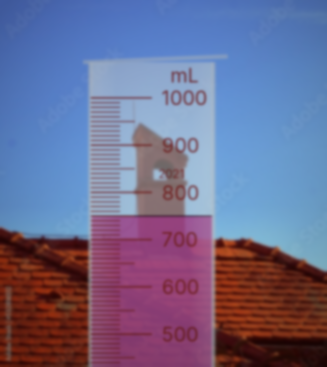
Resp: 750,mL
